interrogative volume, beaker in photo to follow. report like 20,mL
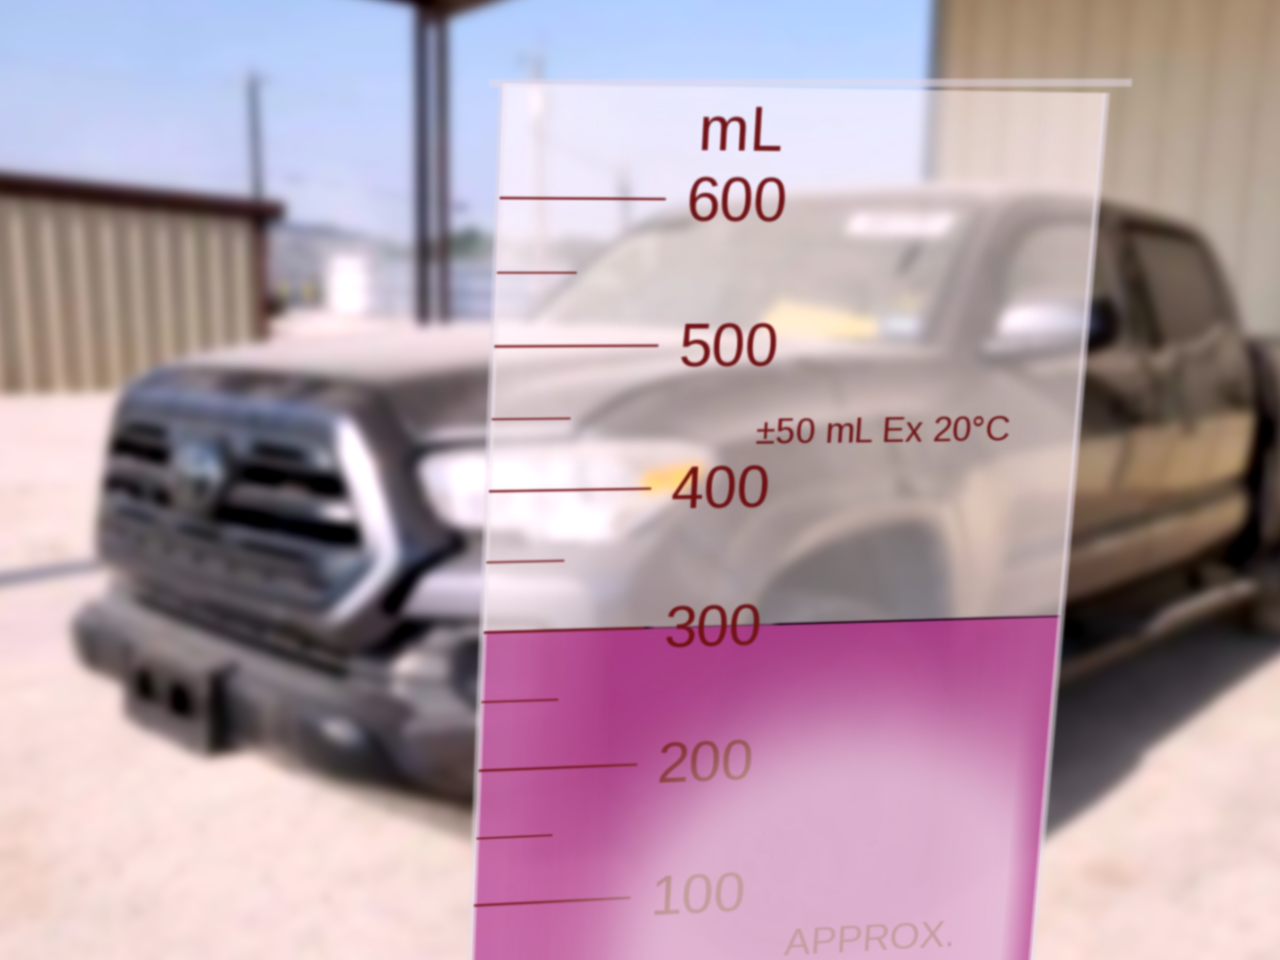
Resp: 300,mL
